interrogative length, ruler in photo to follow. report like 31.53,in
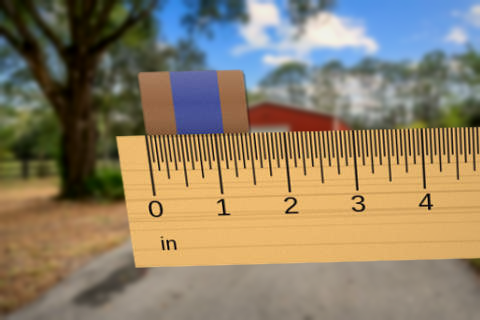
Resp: 1.5,in
